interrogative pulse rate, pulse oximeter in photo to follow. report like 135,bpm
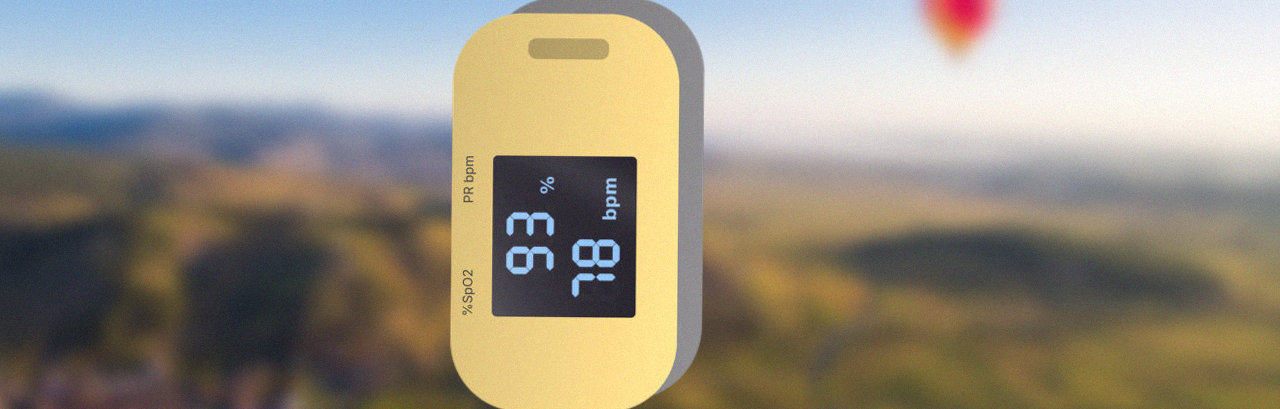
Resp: 78,bpm
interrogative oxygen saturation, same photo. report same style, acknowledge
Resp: 93,%
